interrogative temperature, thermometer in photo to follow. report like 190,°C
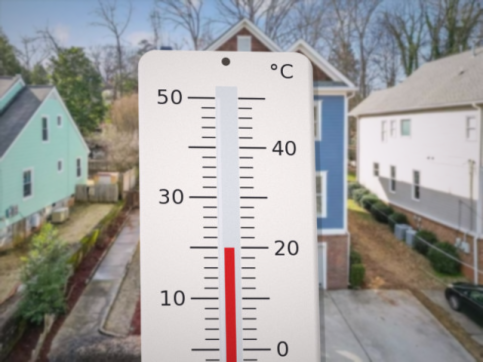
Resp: 20,°C
